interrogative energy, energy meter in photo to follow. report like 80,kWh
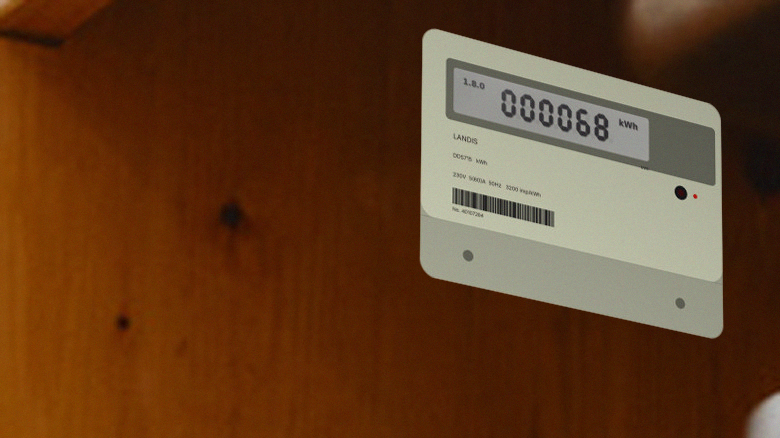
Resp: 68,kWh
